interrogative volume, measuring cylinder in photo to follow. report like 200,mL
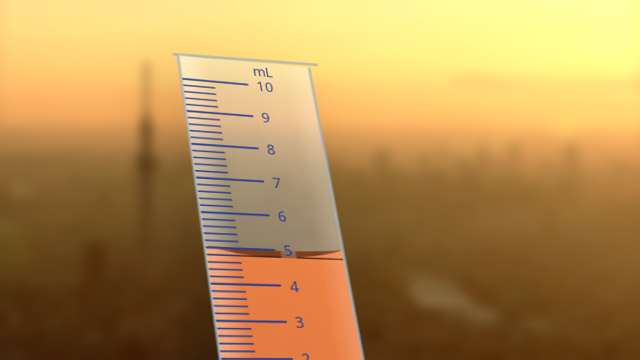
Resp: 4.8,mL
